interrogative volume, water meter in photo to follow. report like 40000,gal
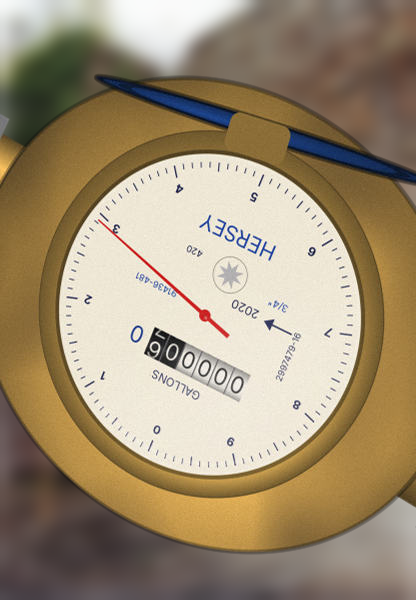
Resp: 62.9,gal
